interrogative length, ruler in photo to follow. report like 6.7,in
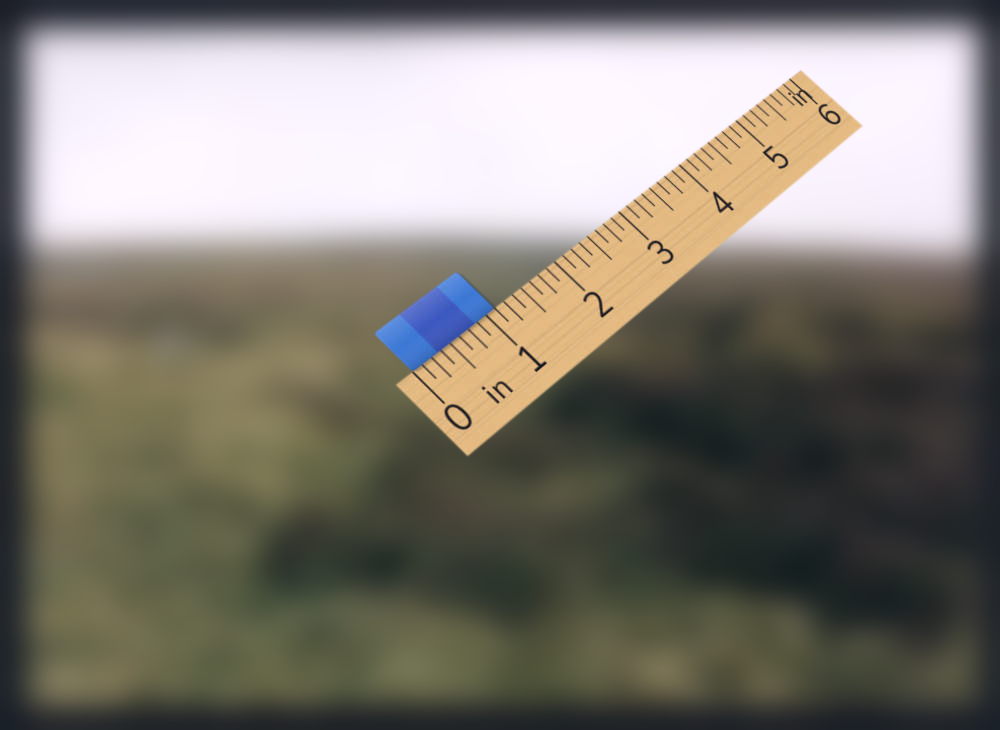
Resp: 1.125,in
